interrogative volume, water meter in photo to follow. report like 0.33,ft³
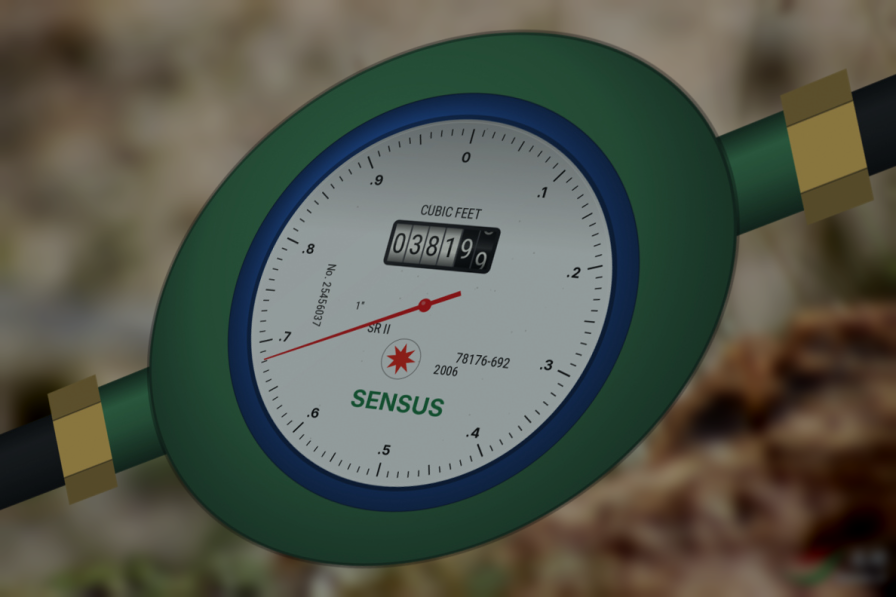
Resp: 38198.68,ft³
